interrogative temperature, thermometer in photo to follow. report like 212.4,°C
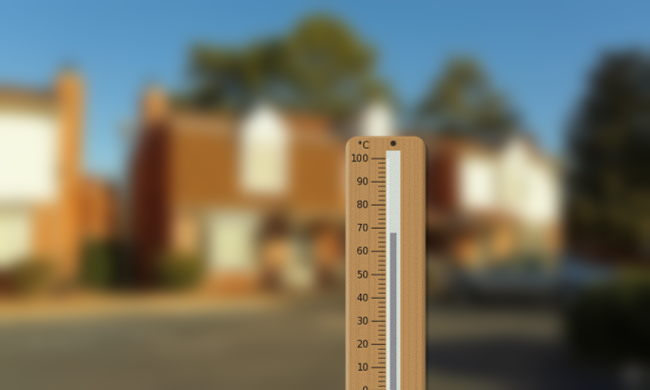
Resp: 68,°C
